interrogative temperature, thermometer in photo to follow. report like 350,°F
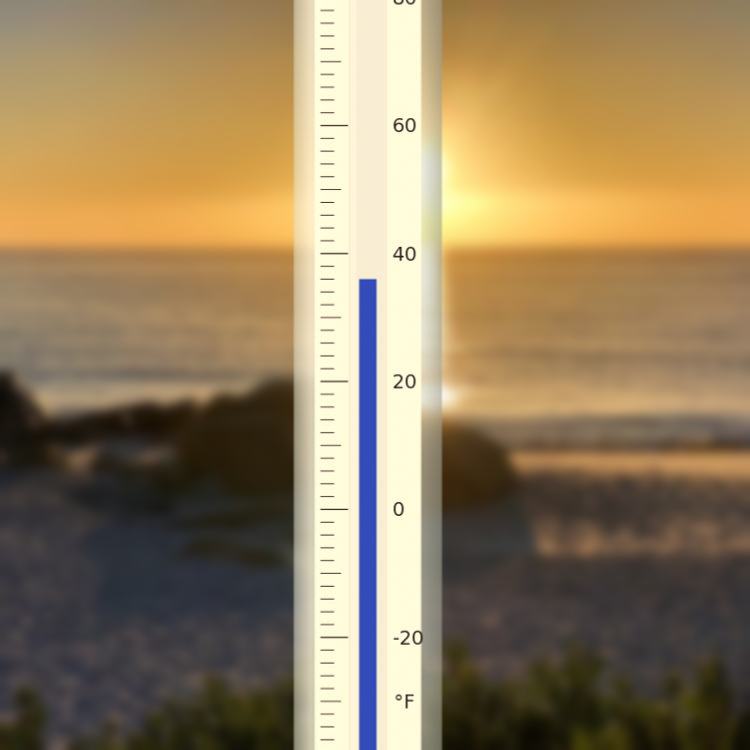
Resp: 36,°F
